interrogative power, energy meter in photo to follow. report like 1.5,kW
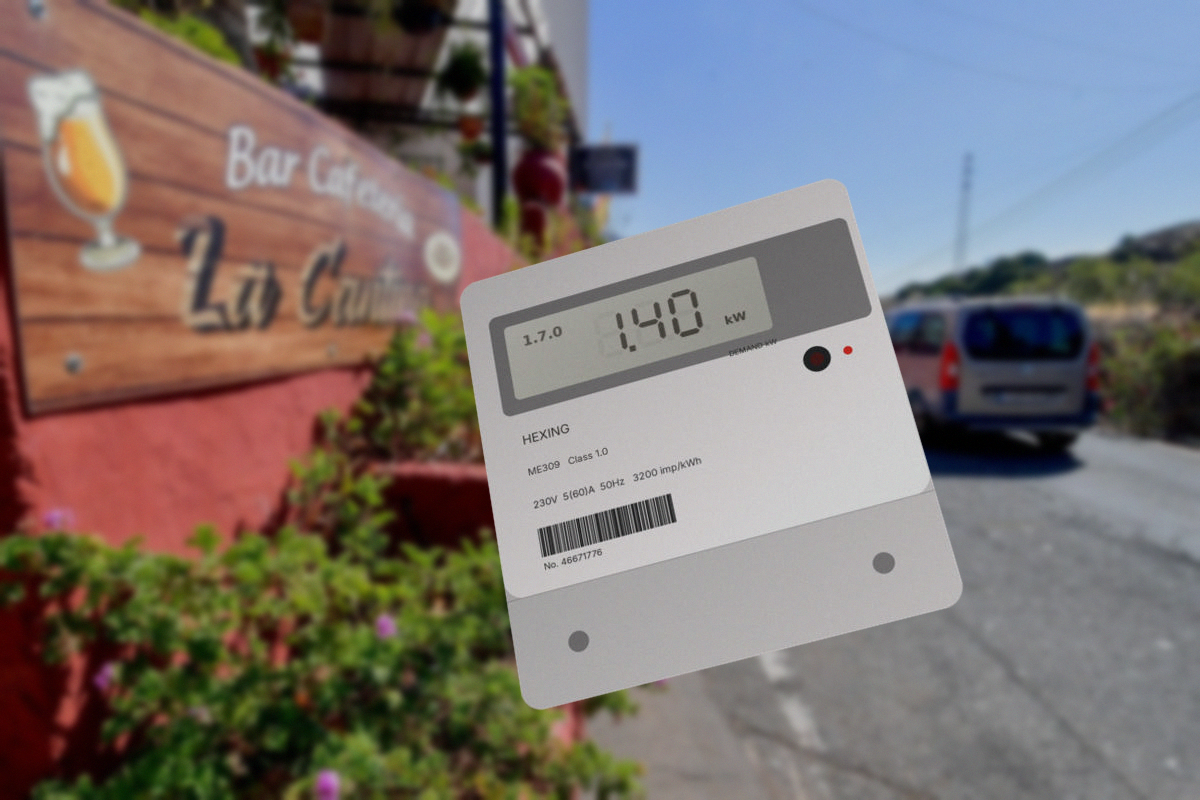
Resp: 1.40,kW
